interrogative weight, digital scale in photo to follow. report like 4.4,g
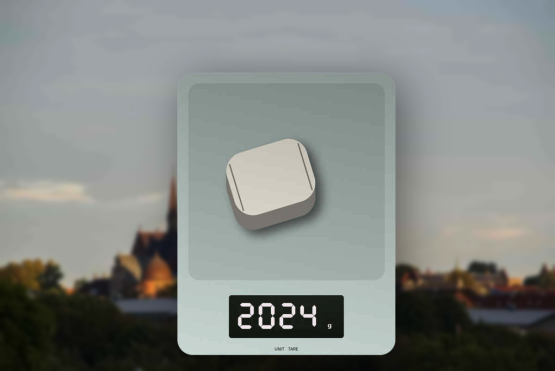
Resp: 2024,g
